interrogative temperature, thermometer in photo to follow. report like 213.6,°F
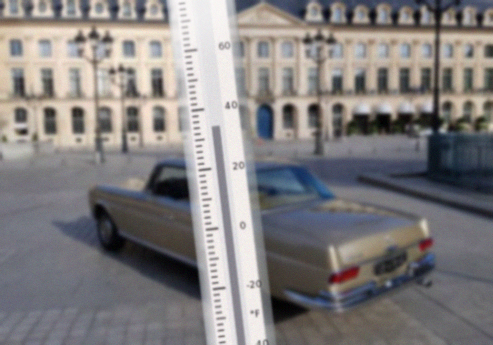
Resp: 34,°F
